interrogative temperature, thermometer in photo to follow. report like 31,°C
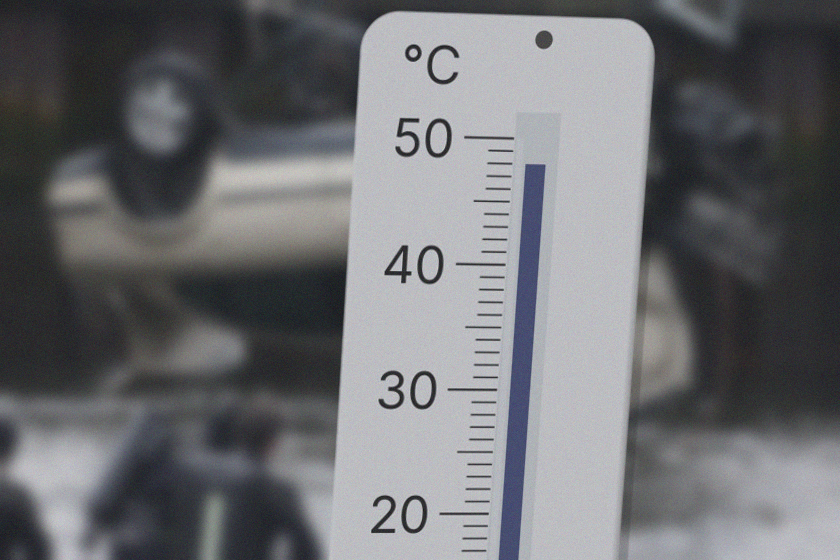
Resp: 48,°C
